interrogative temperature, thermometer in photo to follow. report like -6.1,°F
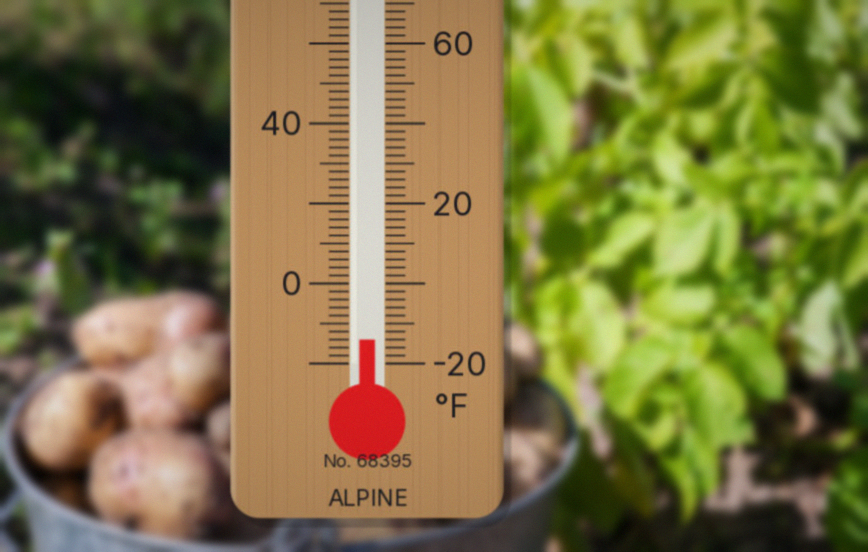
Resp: -14,°F
